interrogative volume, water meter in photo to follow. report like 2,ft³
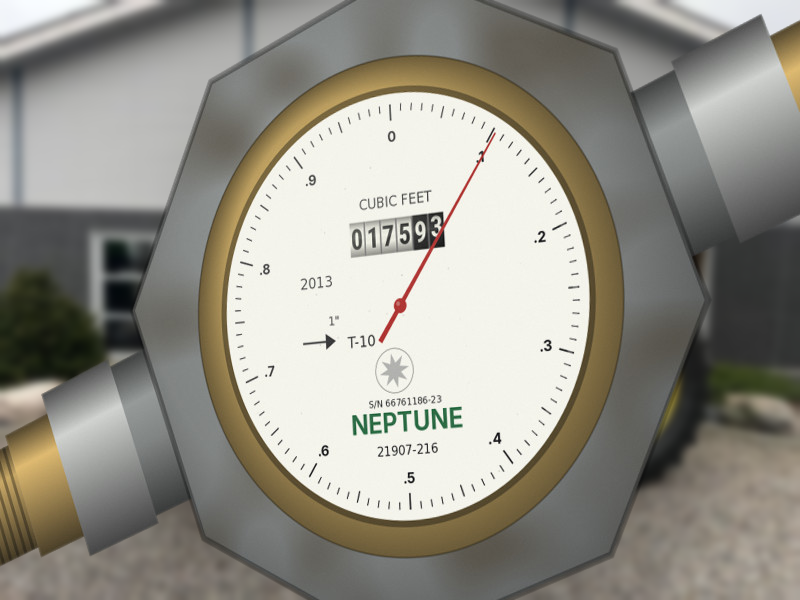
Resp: 17593.10,ft³
